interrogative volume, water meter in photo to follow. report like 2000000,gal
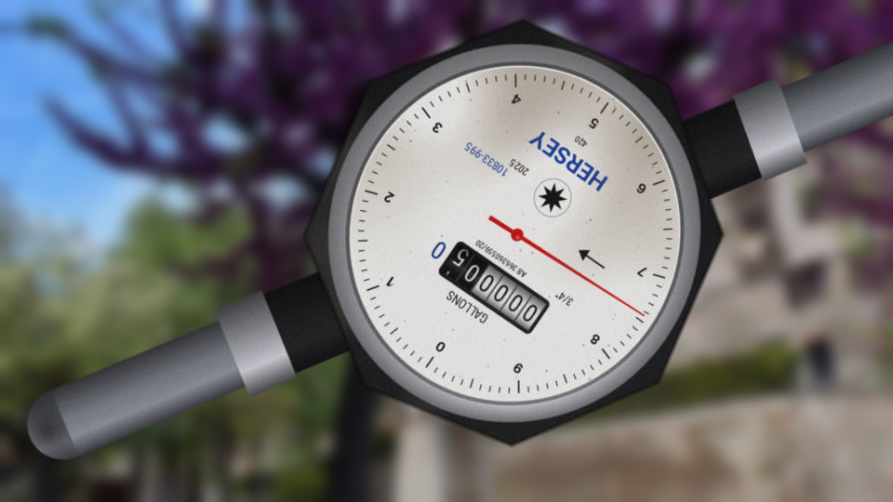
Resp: 47.4,gal
